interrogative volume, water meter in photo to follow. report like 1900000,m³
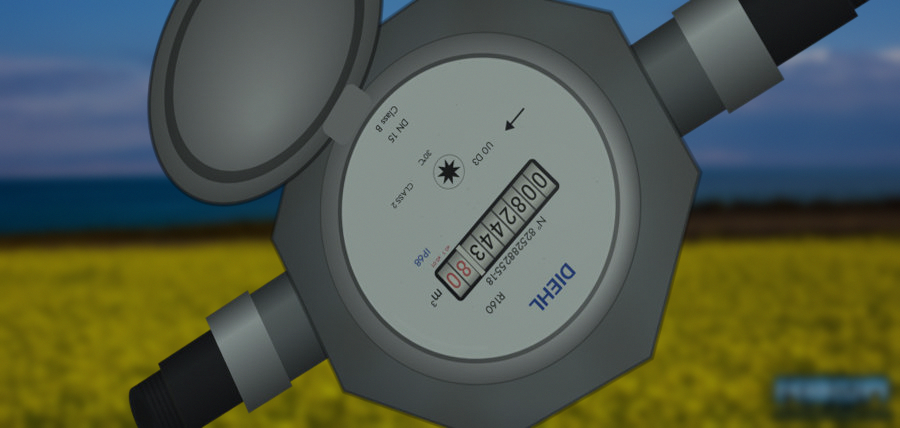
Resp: 82443.80,m³
